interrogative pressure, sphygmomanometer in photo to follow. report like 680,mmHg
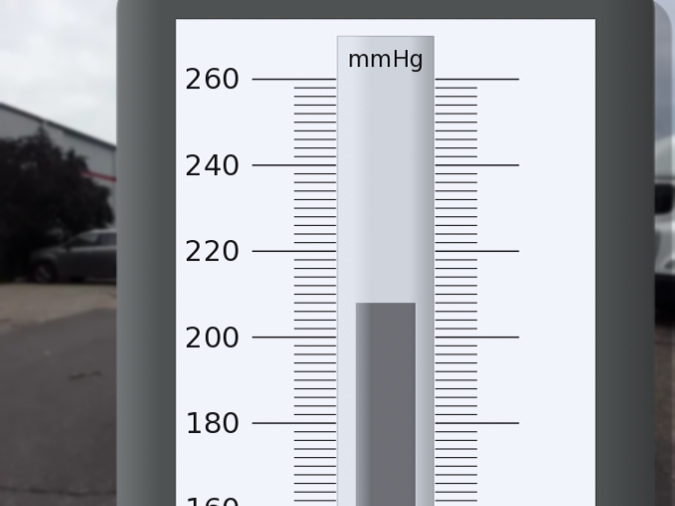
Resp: 208,mmHg
